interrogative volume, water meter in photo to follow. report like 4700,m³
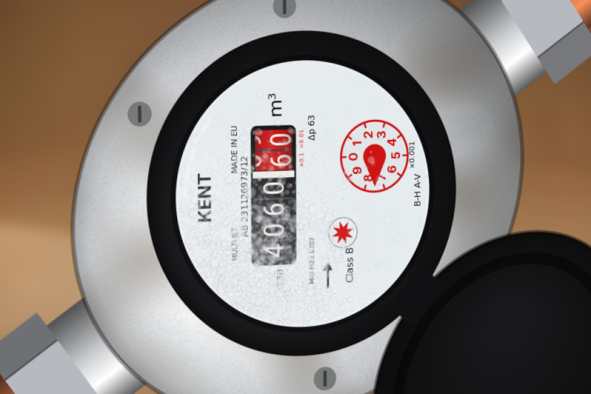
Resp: 4060.597,m³
